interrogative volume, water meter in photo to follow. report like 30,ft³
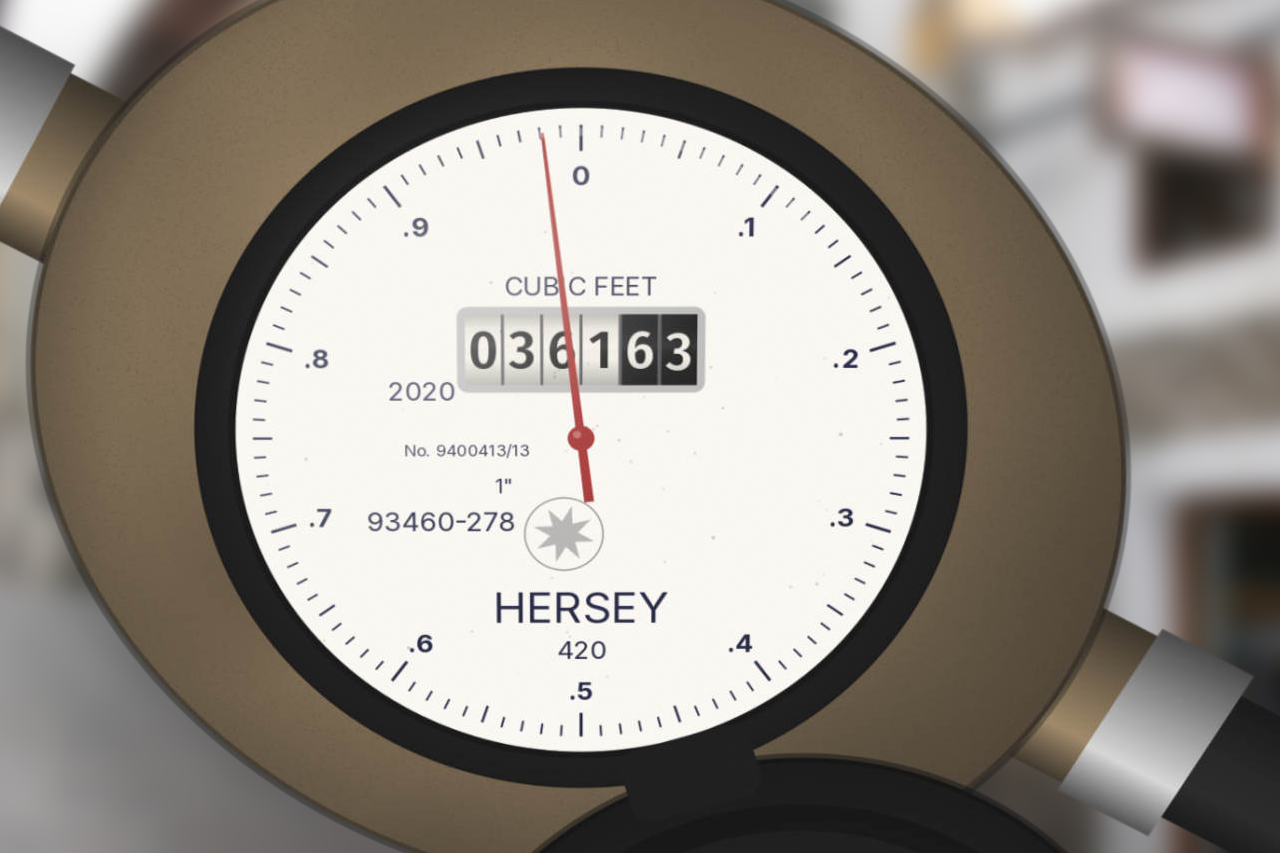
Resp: 36162.98,ft³
